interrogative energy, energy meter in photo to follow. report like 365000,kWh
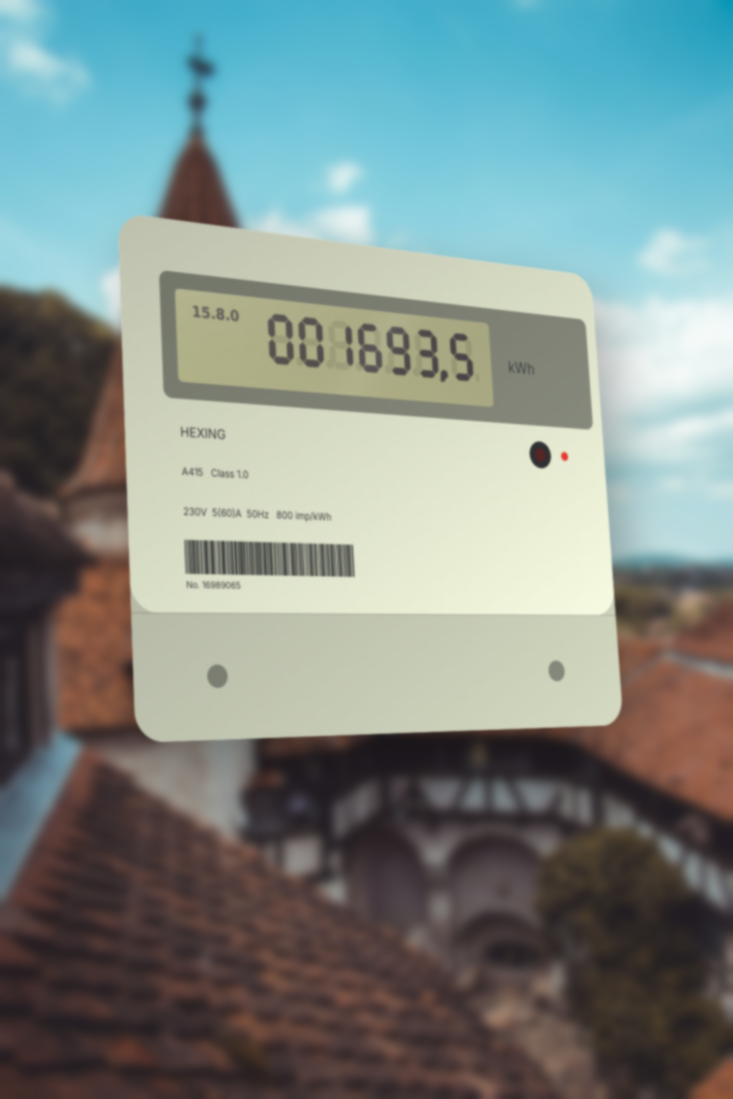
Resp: 1693.5,kWh
